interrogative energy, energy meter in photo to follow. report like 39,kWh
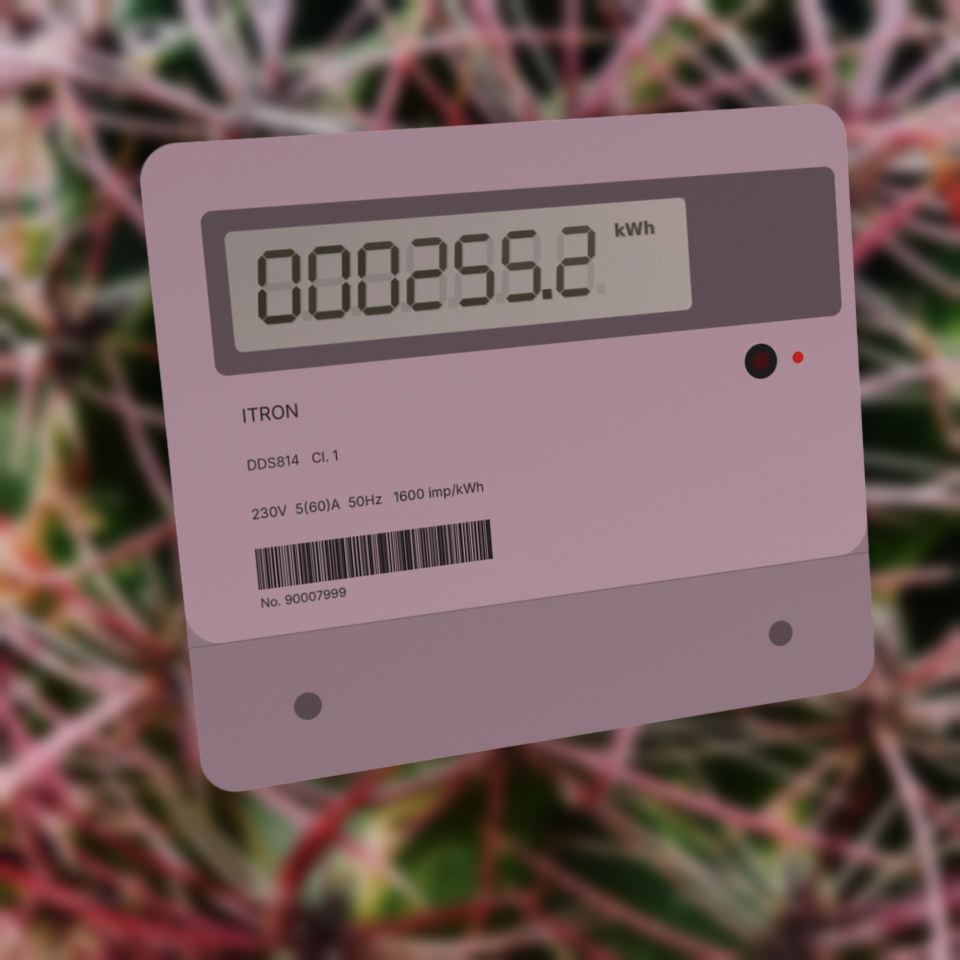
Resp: 255.2,kWh
